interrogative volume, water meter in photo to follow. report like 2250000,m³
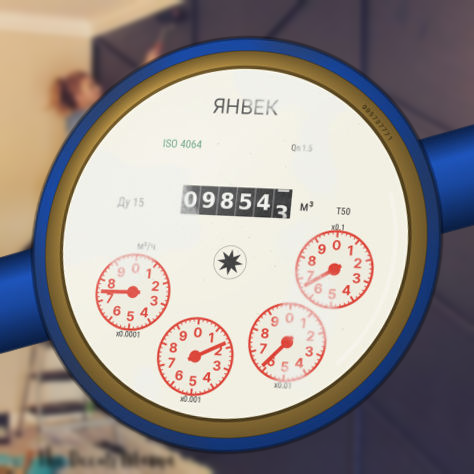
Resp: 98542.6617,m³
